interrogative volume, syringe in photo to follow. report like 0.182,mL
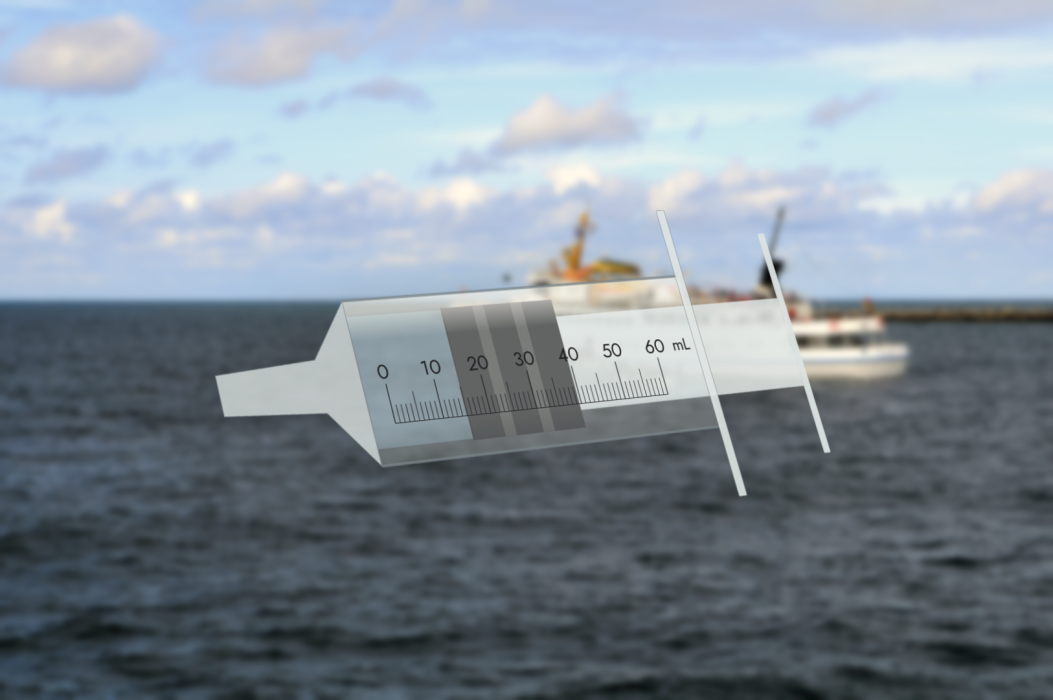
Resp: 15,mL
